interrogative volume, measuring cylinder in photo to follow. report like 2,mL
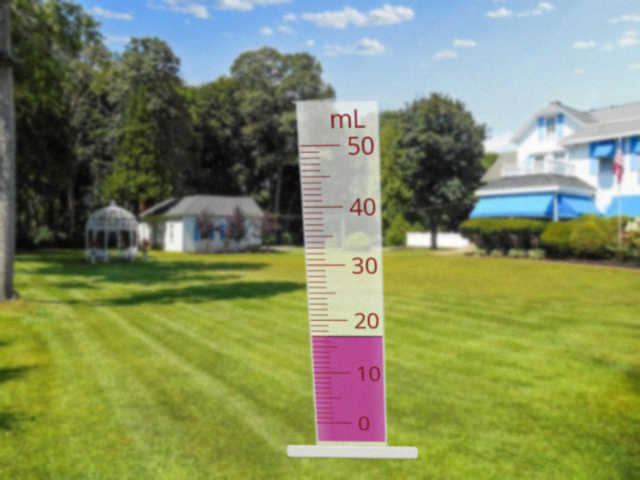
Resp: 17,mL
